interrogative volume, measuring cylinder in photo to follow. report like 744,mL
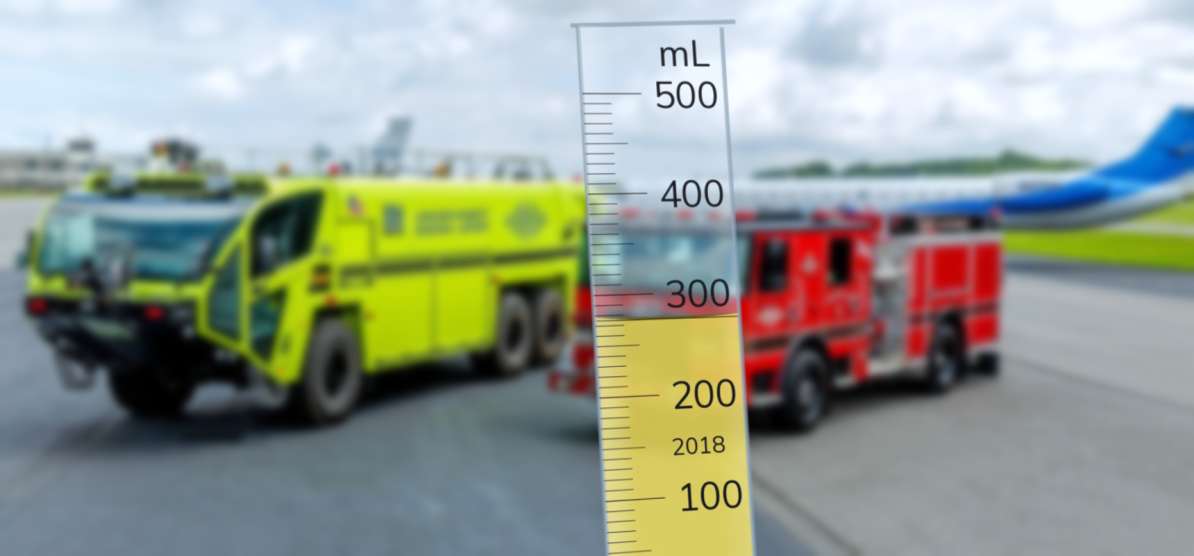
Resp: 275,mL
